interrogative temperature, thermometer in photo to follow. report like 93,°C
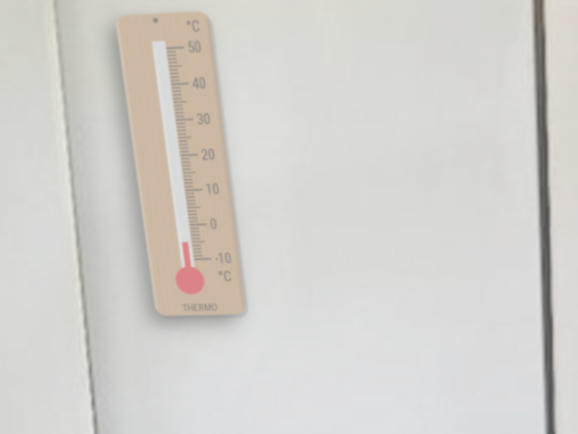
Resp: -5,°C
